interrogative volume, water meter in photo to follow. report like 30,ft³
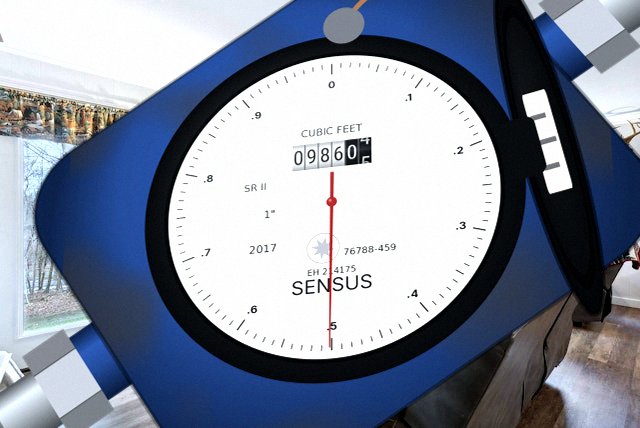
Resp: 98604.50,ft³
